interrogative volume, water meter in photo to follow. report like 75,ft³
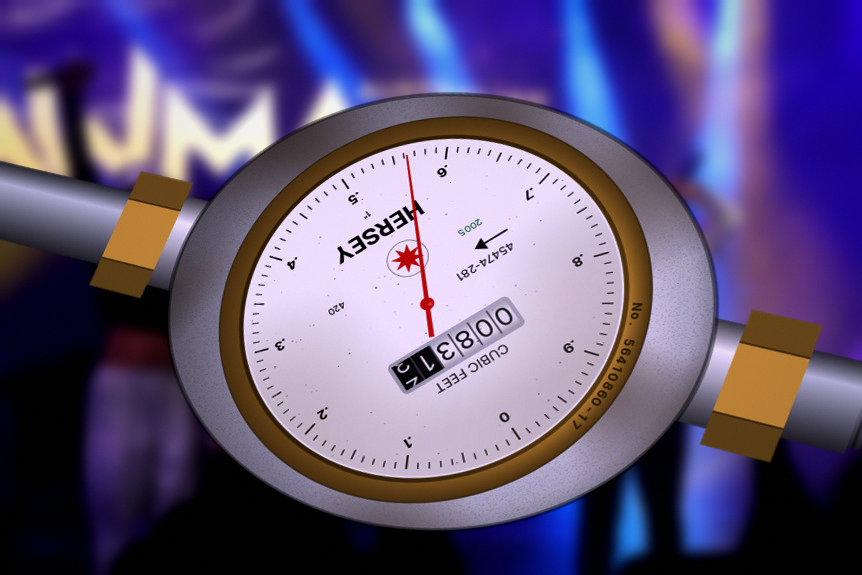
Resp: 8312.56,ft³
